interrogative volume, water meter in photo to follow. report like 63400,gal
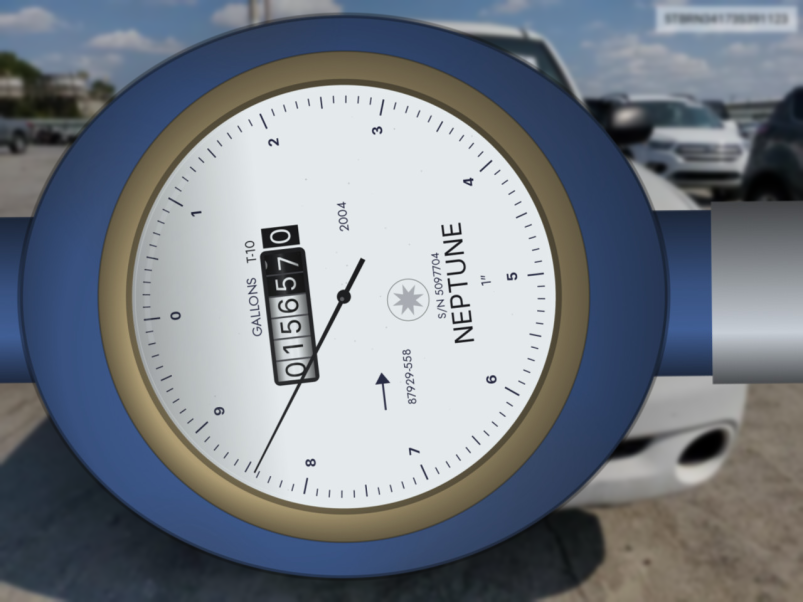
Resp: 156568.4,gal
